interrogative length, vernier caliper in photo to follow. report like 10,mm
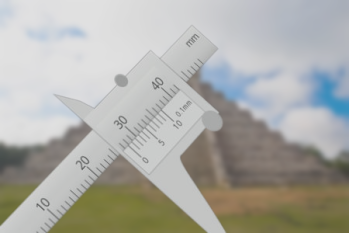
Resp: 27.8,mm
